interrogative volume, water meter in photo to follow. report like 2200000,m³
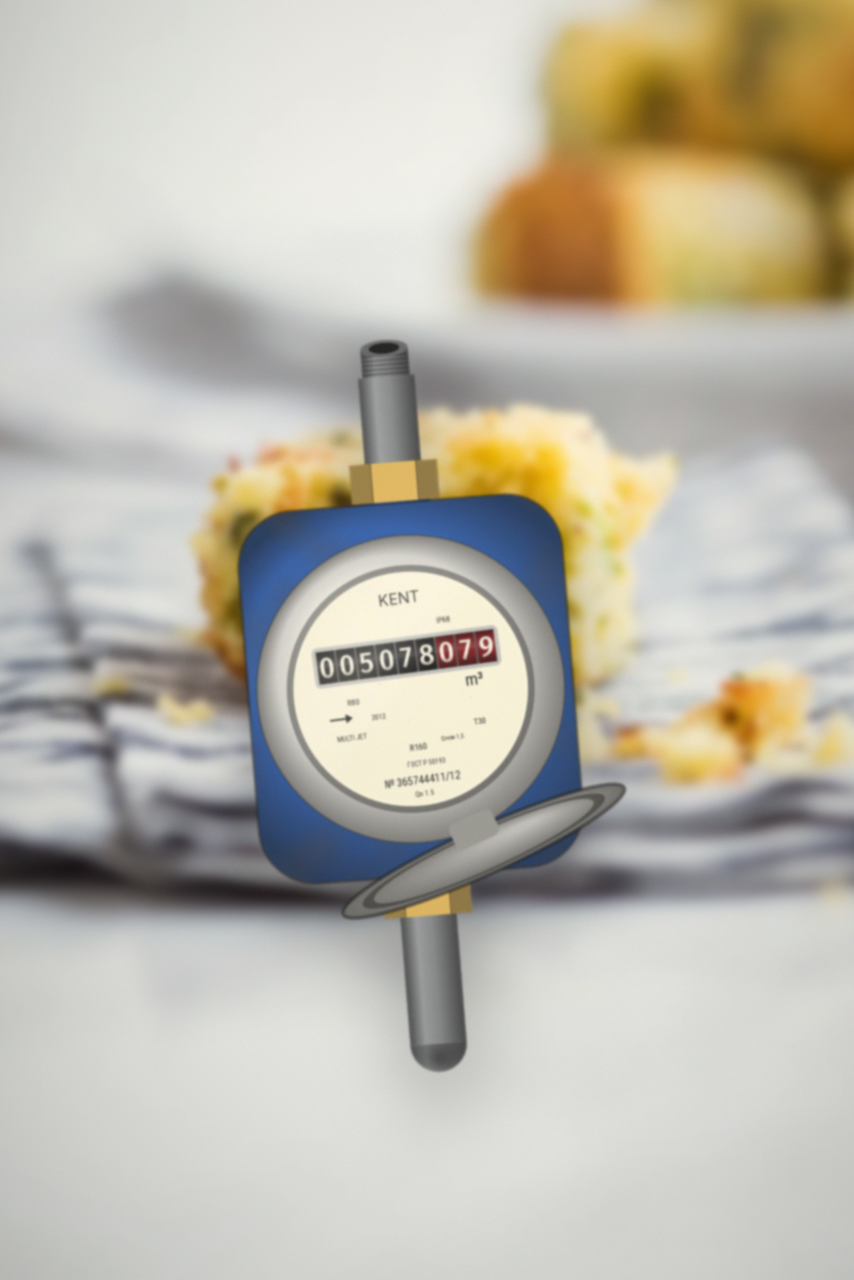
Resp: 5078.079,m³
